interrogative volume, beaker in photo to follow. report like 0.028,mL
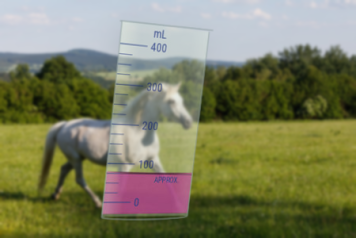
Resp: 75,mL
